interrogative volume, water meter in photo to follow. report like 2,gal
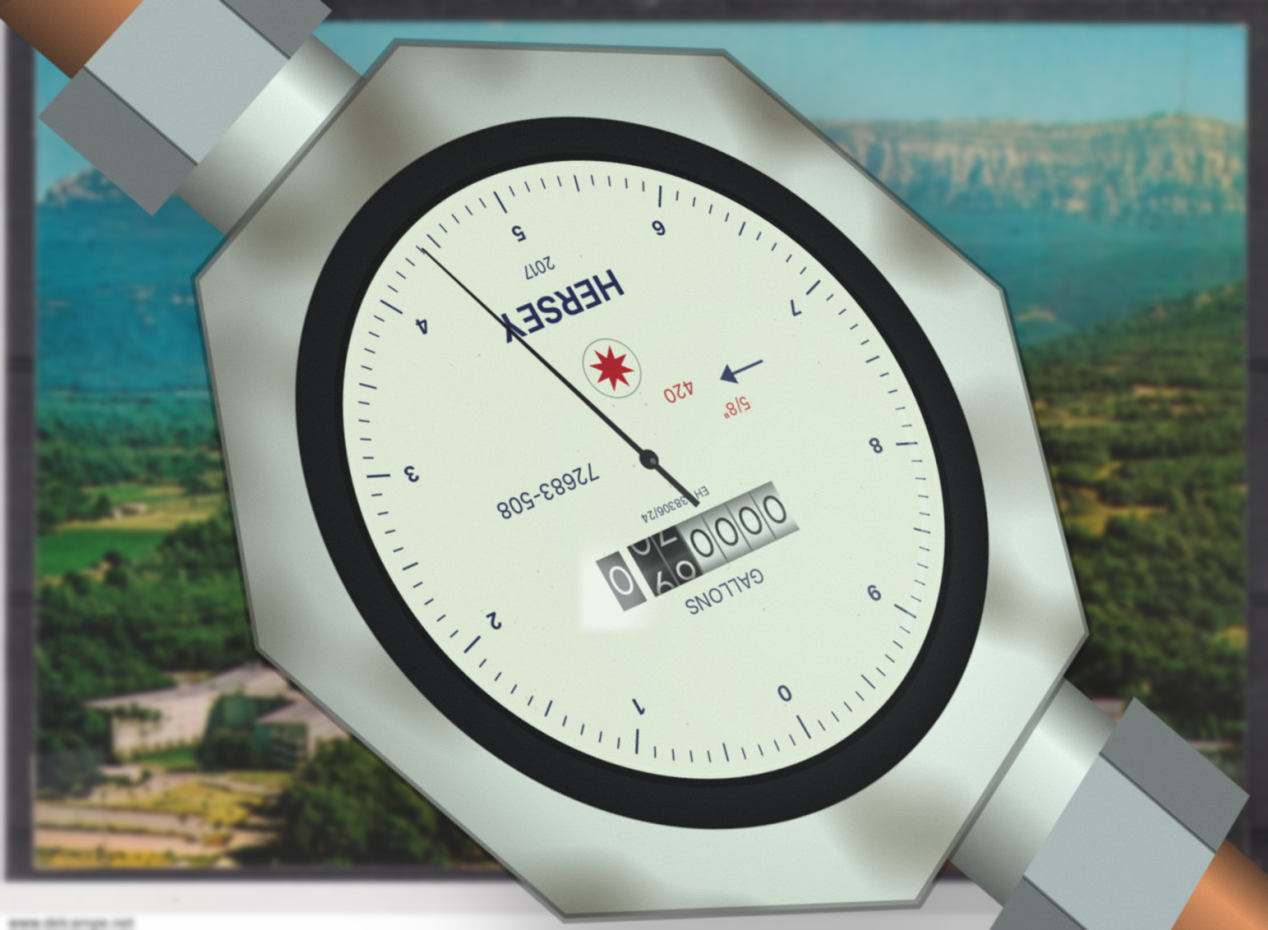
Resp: 694.4,gal
